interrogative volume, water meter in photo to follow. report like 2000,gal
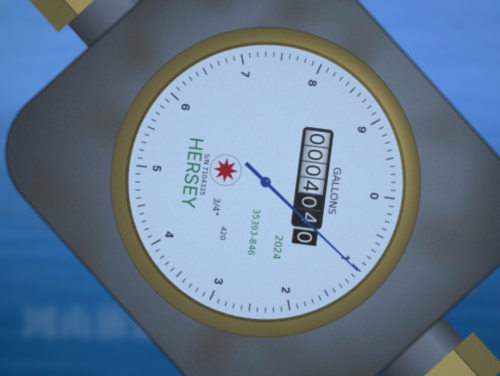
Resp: 4041.0,gal
